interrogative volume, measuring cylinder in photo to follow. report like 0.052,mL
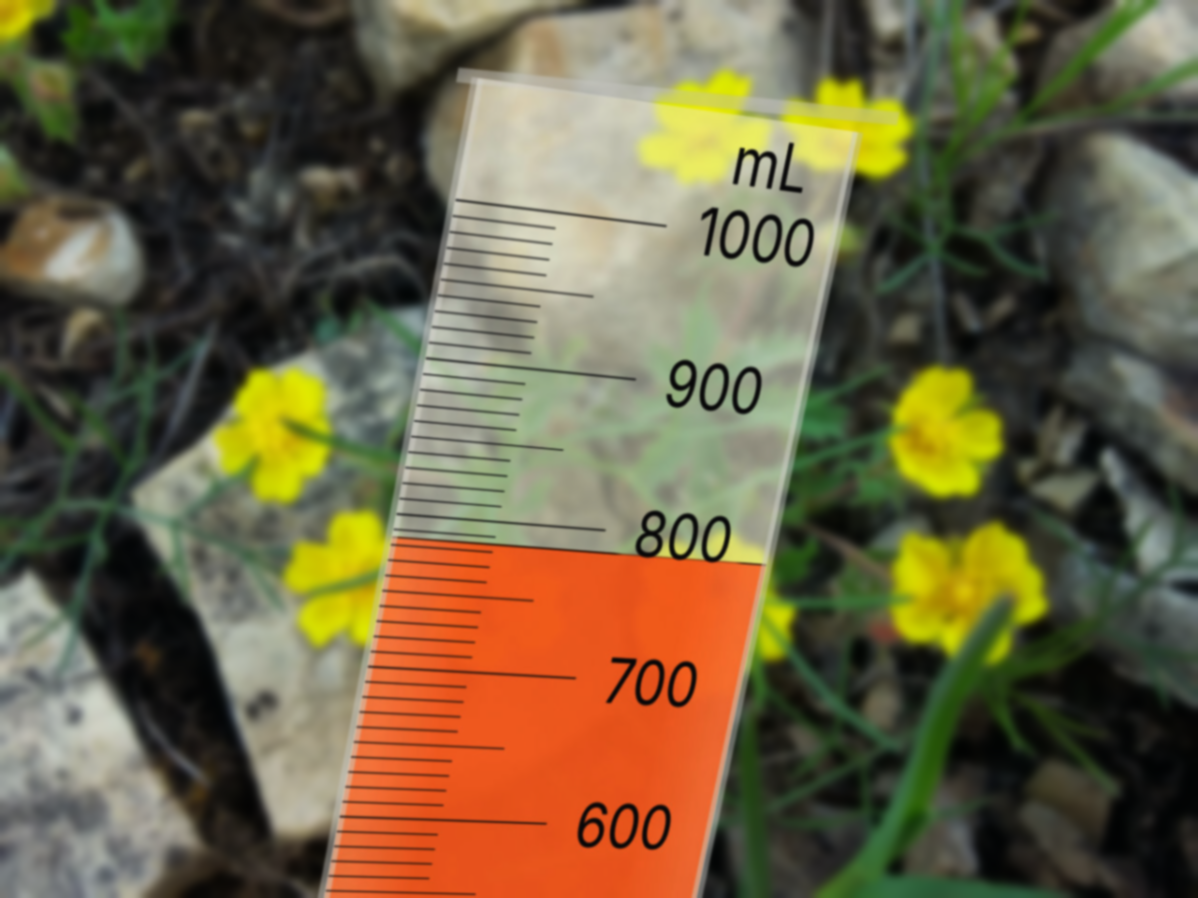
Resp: 785,mL
